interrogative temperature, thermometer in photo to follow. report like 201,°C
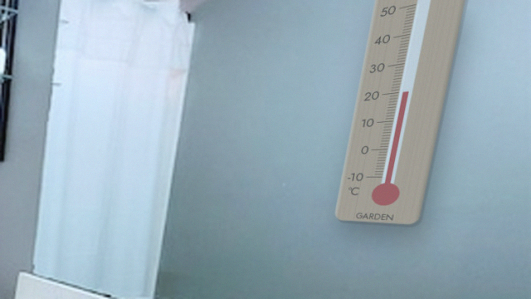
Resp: 20,°C
